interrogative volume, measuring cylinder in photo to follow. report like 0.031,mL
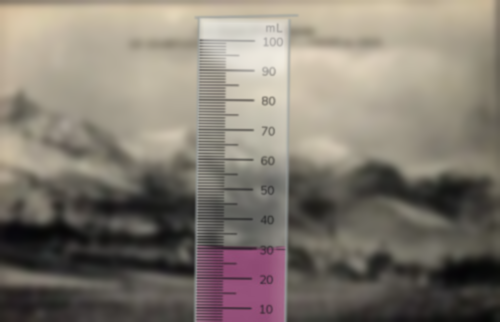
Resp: 30,mL
